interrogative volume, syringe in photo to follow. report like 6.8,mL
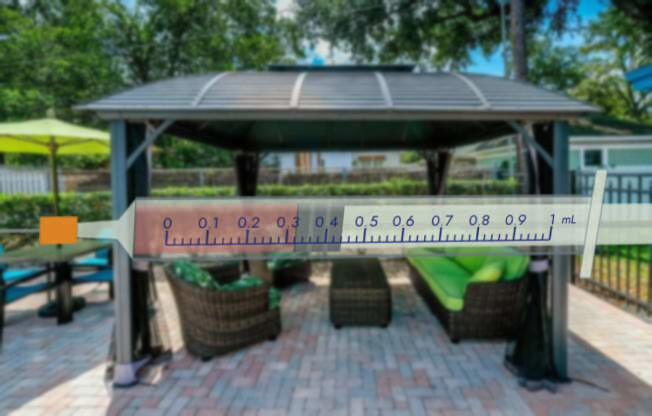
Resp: 0.32,mL
